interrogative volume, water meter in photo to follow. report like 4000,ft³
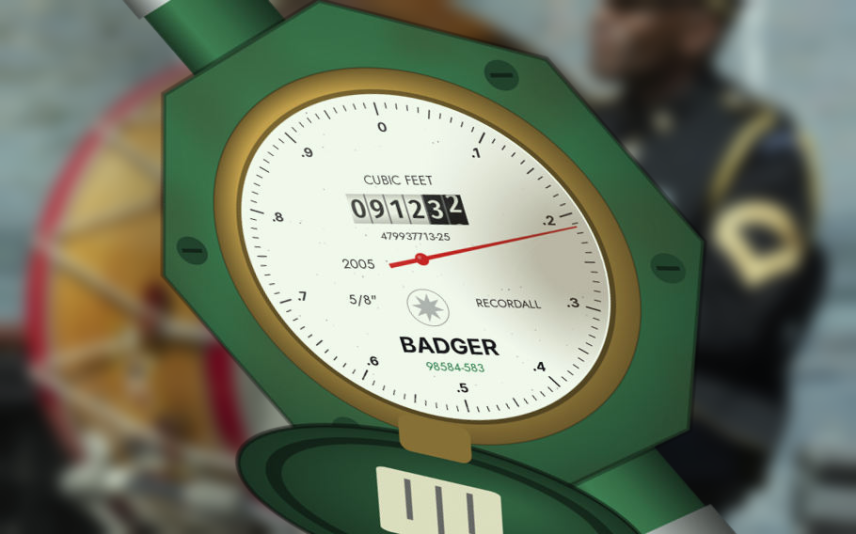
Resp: 91232.21,ft³
